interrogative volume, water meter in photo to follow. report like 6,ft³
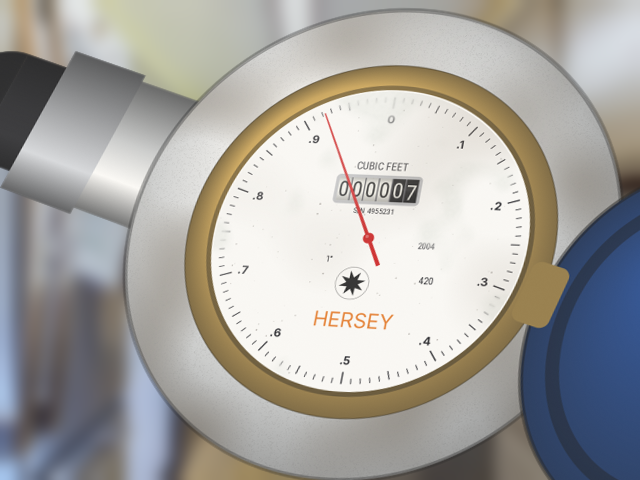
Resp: 6.92,ft³
